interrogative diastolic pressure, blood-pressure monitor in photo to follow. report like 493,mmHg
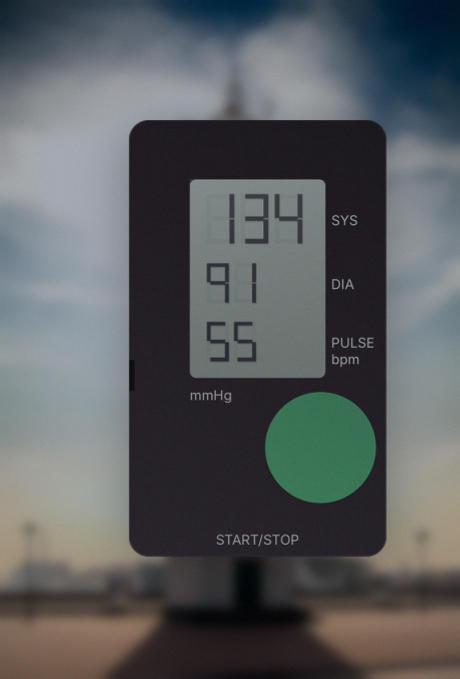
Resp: 91,mmHg
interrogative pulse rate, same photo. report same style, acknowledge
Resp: 55,bpm
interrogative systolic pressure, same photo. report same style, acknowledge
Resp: 134,mmHg
